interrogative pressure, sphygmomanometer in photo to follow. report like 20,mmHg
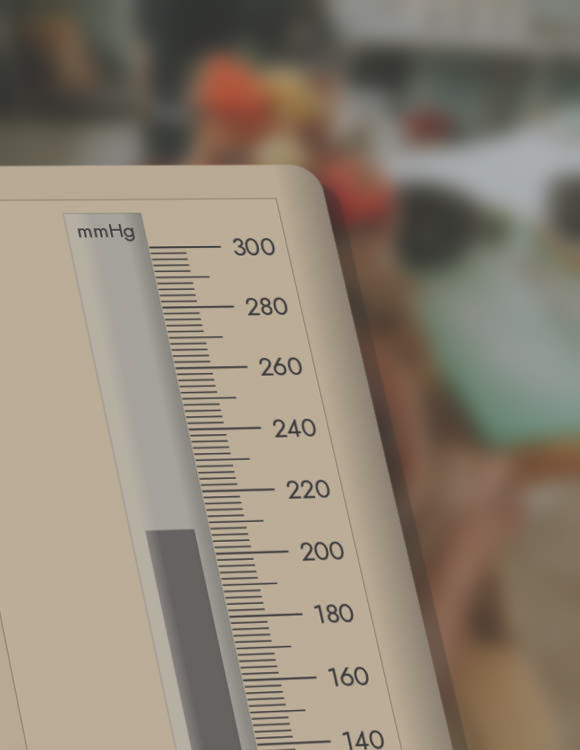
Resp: 208,mmHg
